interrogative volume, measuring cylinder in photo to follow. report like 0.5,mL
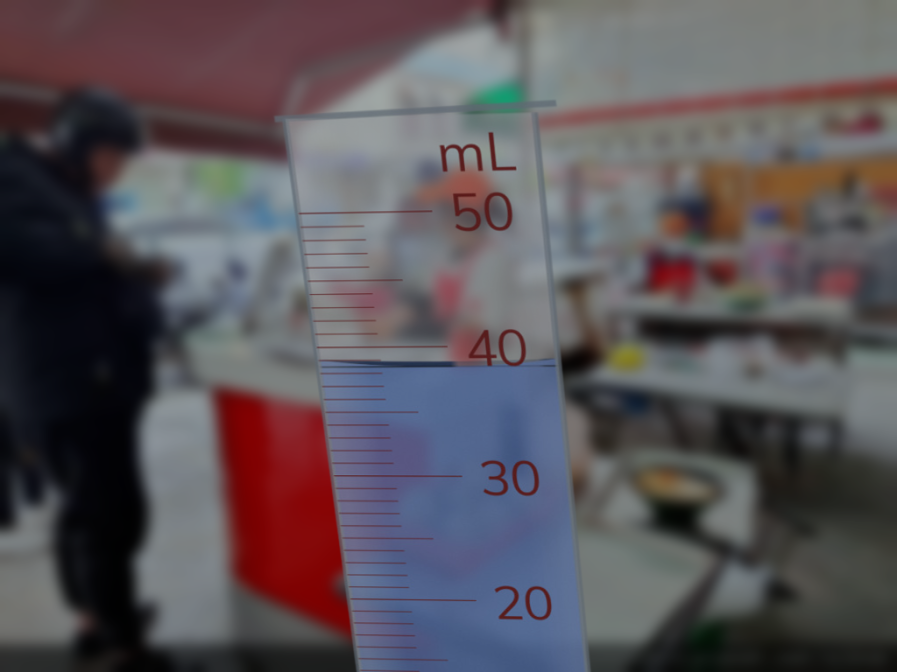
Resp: 38.5,mL
